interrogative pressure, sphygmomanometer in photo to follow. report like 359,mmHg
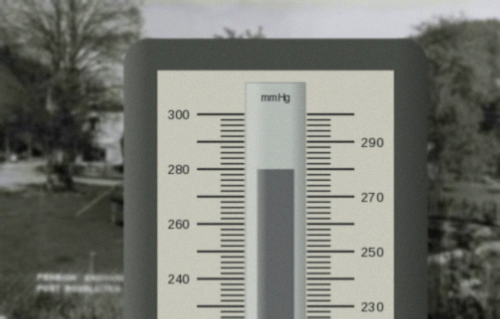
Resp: 280,mmHg
